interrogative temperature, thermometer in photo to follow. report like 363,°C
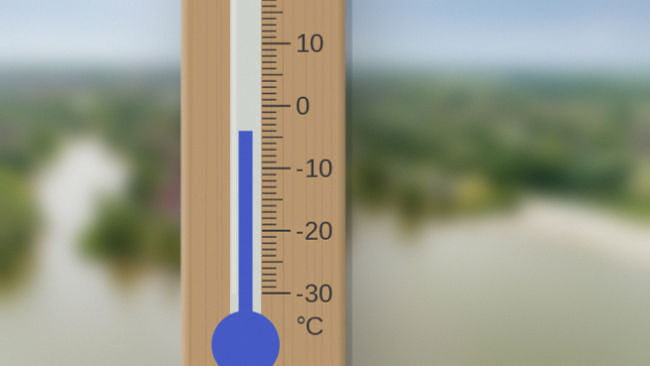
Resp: -4,°C
